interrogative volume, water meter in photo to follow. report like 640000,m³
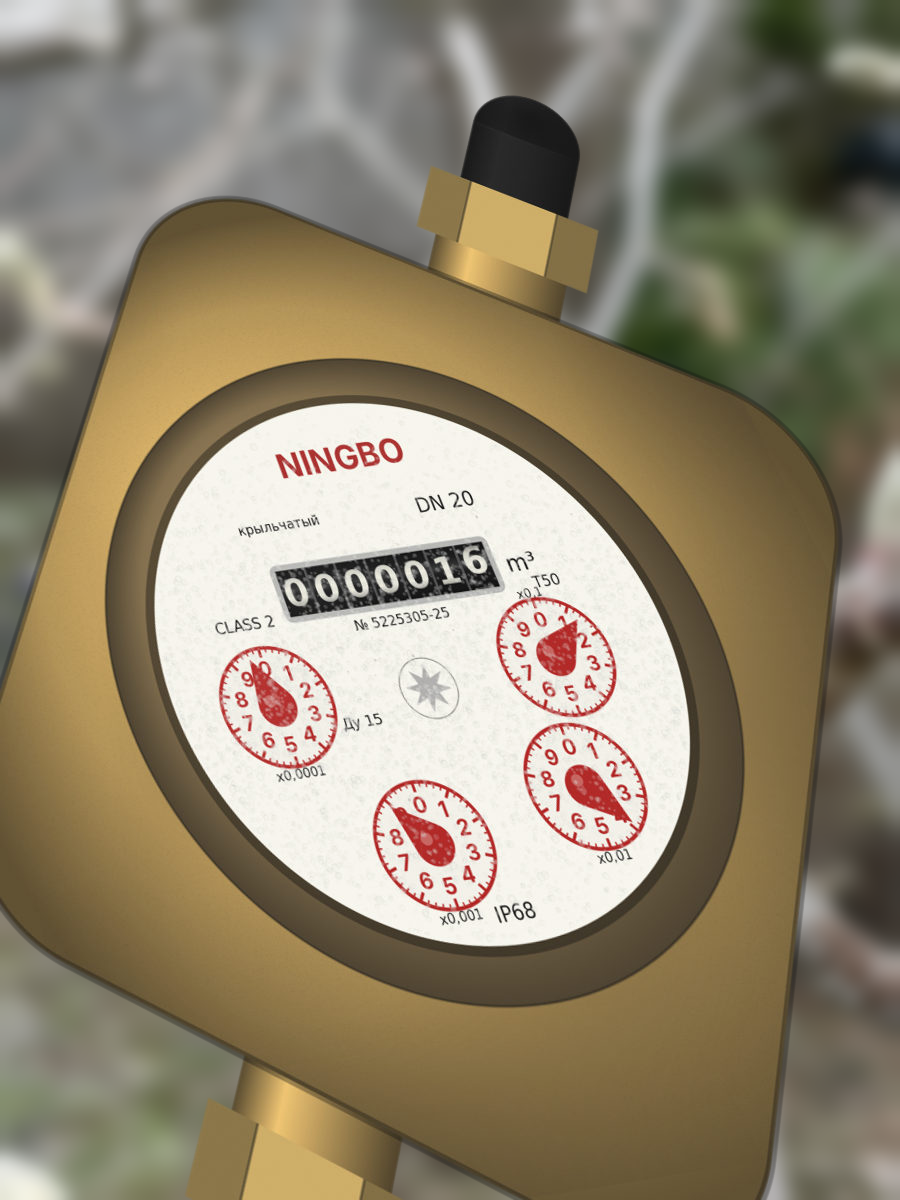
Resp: 16.1389,m³
